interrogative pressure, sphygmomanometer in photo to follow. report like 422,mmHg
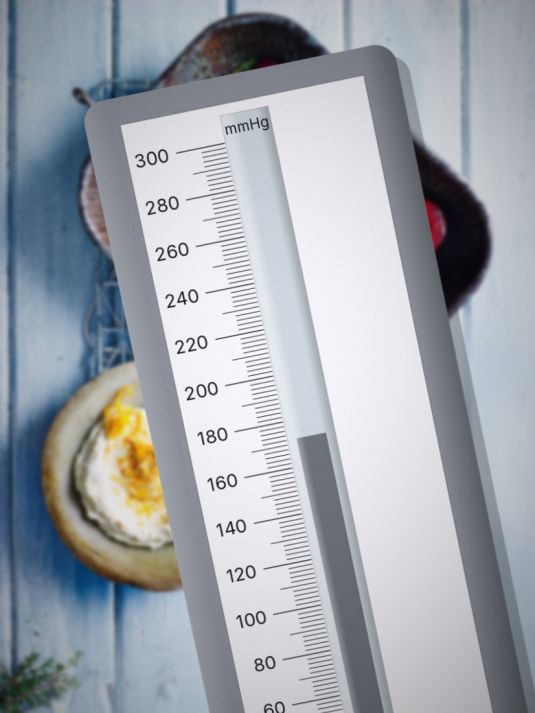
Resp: 172,mmHg
